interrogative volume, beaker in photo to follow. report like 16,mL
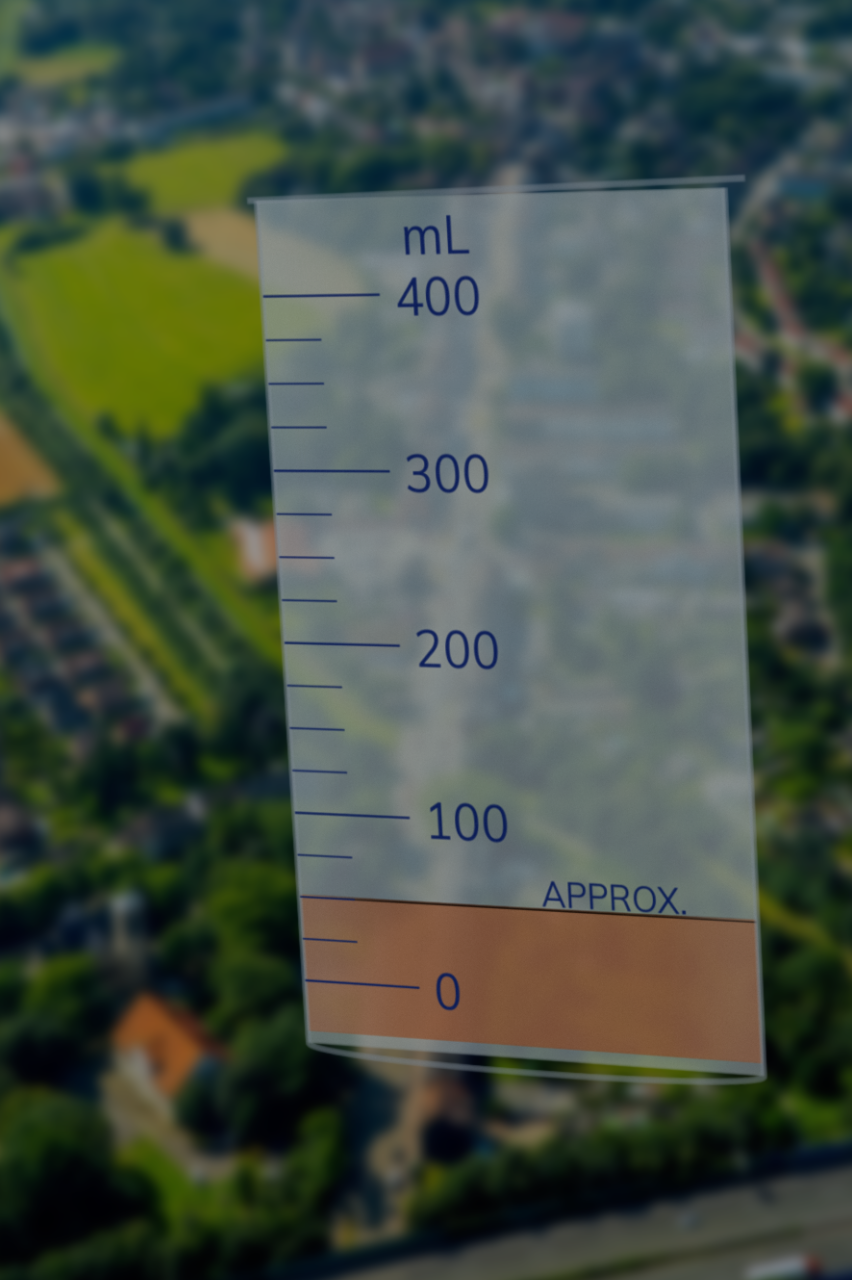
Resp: 50,mL
